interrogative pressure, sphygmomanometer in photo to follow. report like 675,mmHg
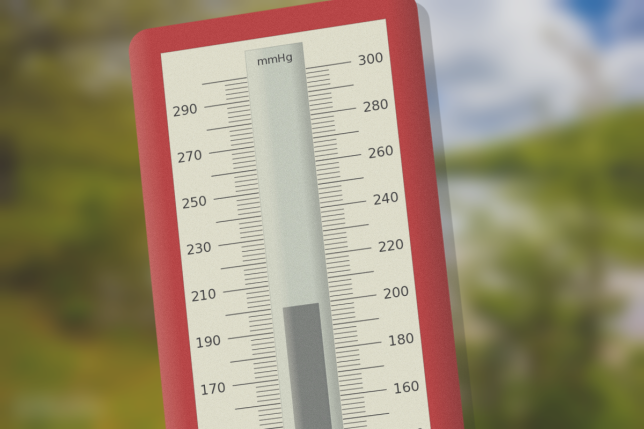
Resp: 200,mmHg
